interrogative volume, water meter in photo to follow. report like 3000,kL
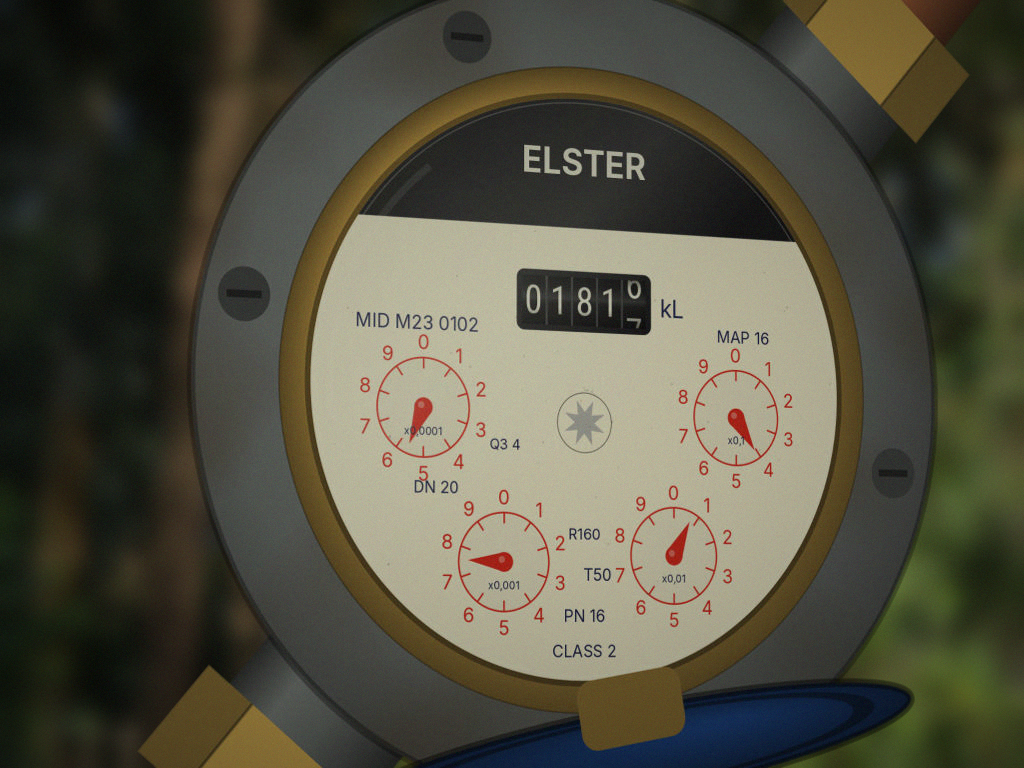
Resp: 1816.4075,kL
